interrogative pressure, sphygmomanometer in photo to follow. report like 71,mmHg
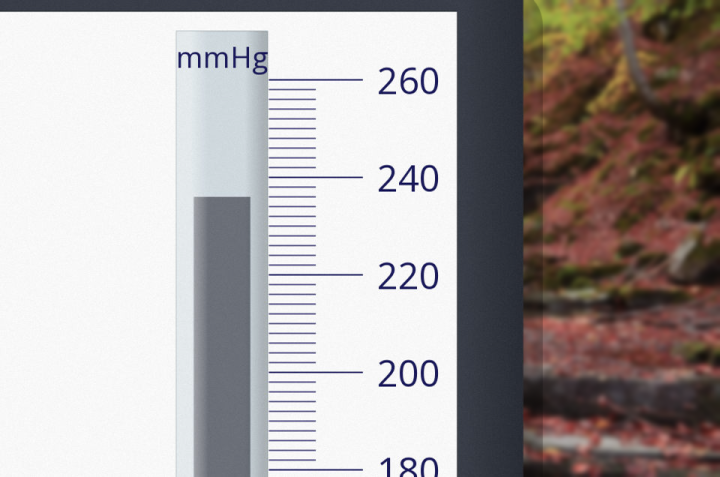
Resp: 236,mmHg
